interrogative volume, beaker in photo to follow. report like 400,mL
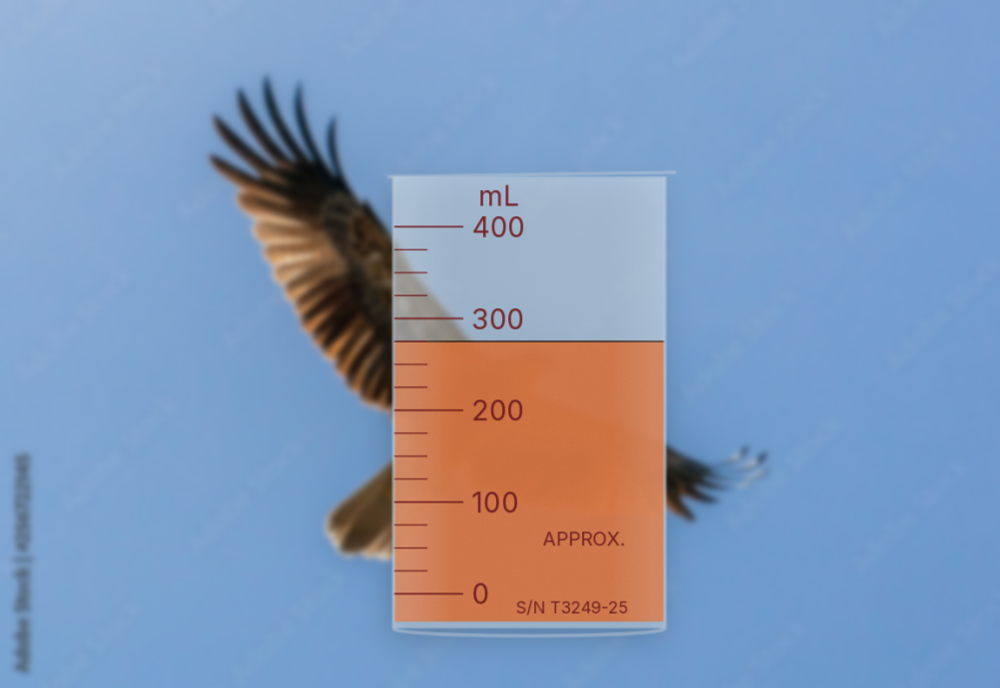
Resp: 275,mL
